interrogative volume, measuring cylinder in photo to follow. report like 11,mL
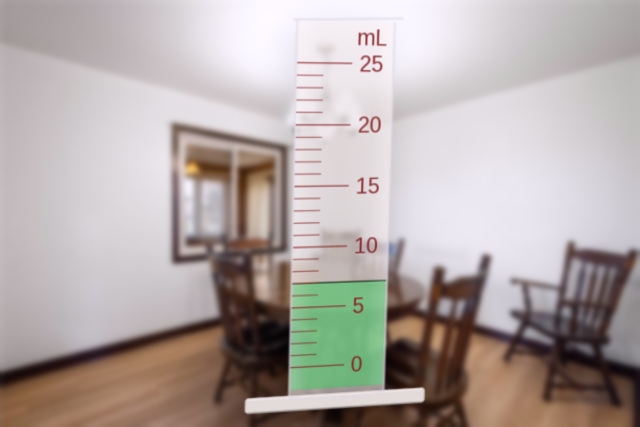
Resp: 7,mL
